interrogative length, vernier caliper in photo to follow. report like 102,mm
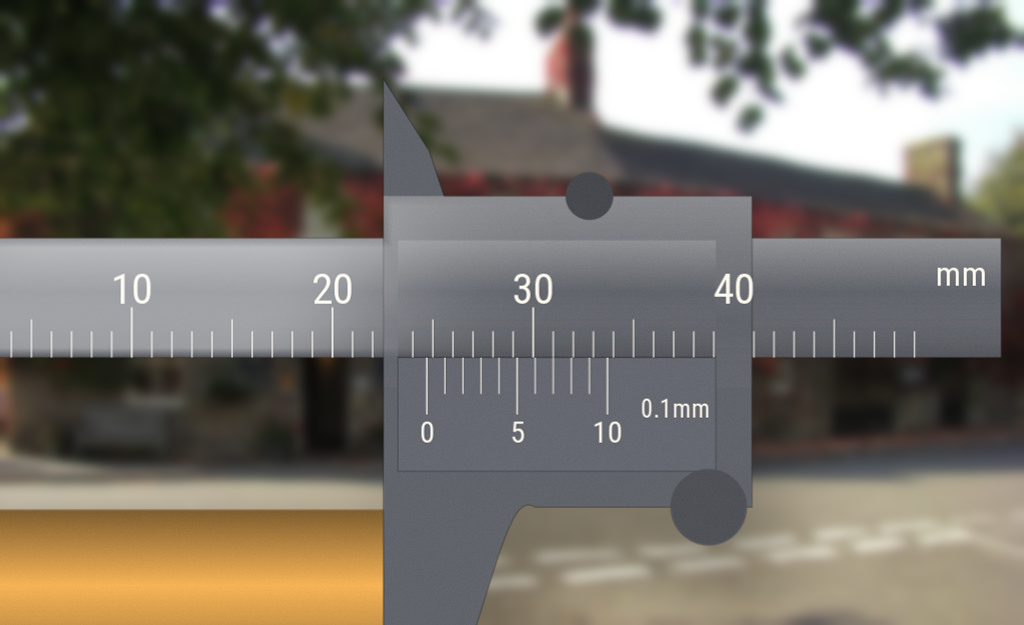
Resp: 24.7,mm
